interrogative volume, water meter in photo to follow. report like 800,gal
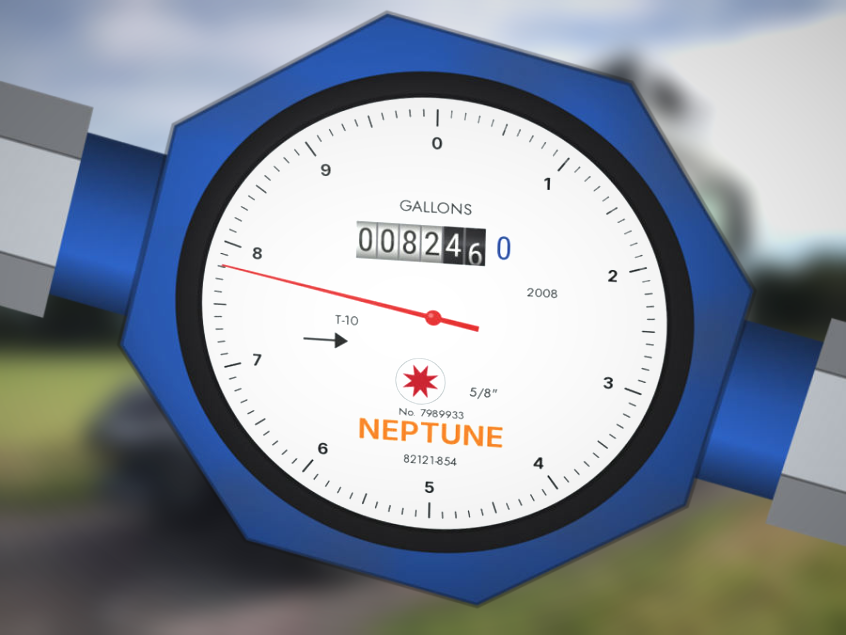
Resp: 82457.8,gal
